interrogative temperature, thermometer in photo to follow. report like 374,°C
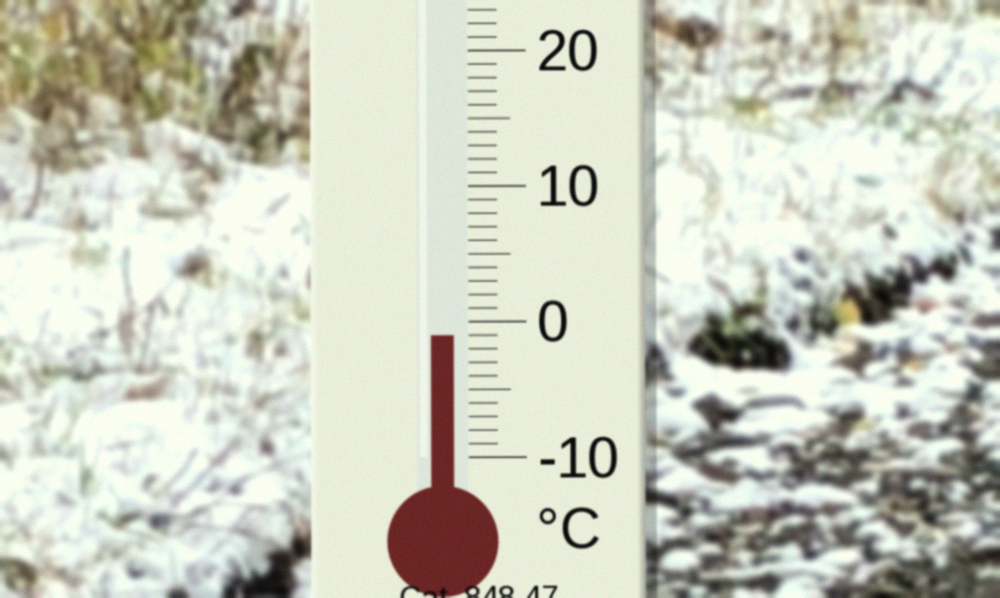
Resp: -1,°C
